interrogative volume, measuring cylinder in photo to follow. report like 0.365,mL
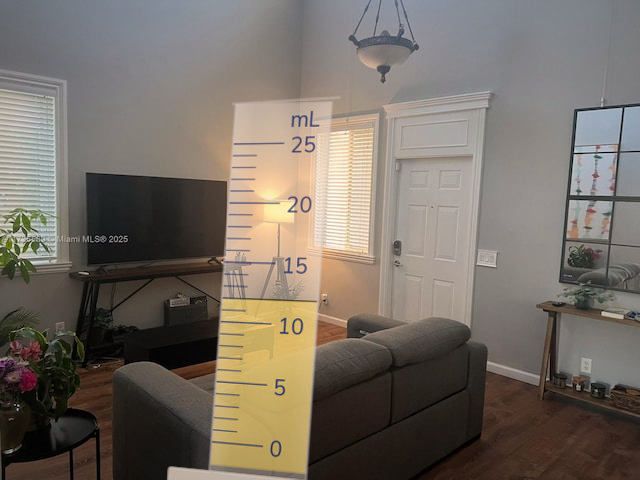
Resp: 12,mL
